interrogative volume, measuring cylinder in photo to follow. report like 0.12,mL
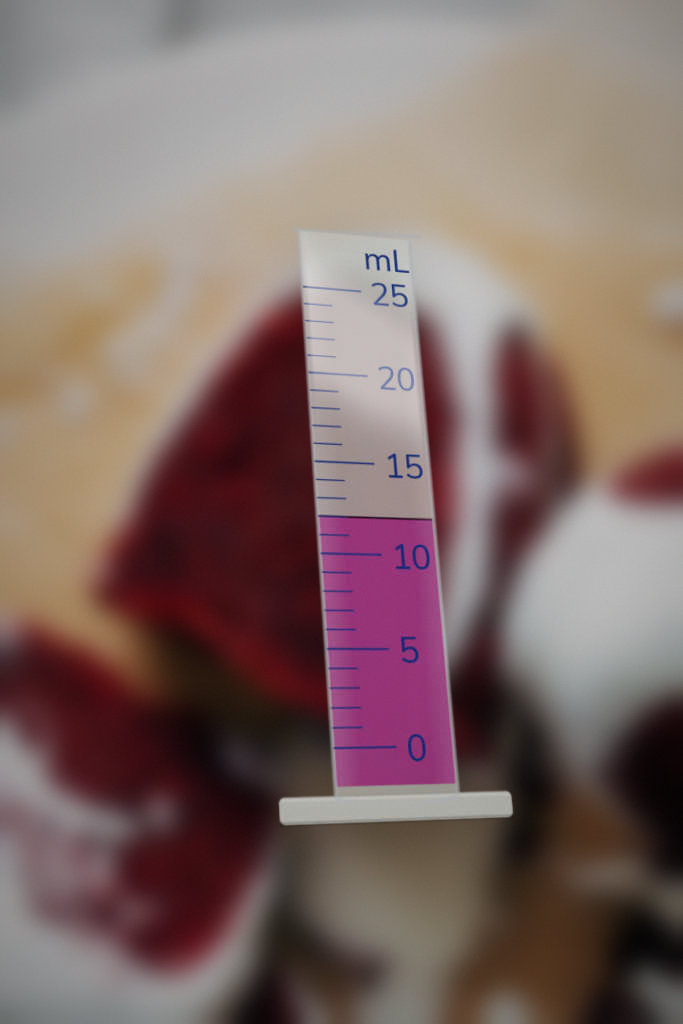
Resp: 12,mL
